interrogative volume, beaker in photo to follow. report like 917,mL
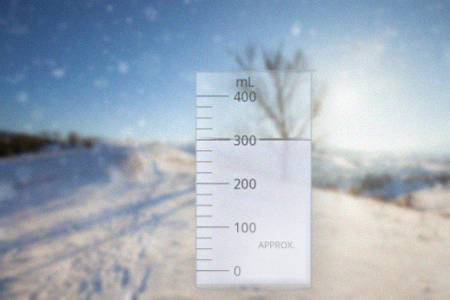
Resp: 300,mL
